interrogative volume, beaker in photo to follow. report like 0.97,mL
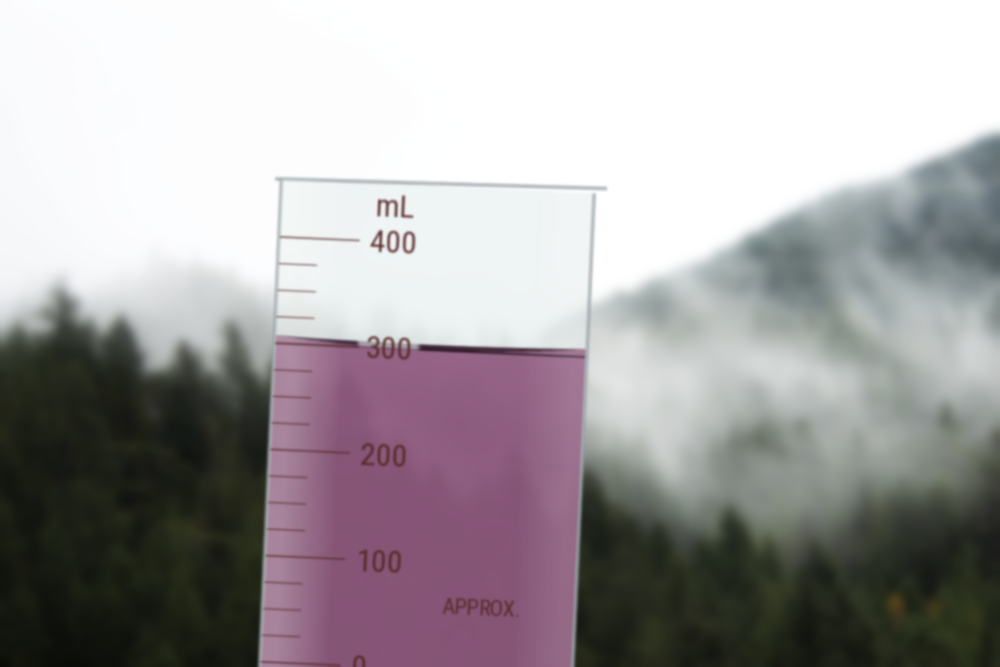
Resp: 300,mL
